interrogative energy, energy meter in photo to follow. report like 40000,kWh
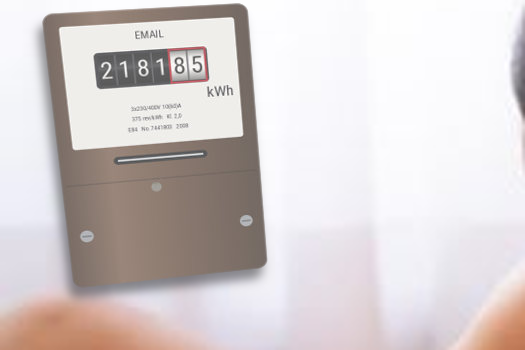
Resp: 2181.85,kWh
